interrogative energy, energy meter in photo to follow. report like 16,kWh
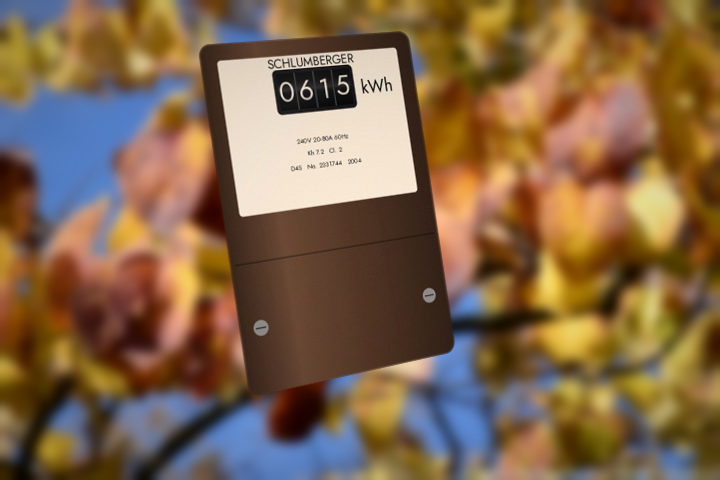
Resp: 615,kWh
